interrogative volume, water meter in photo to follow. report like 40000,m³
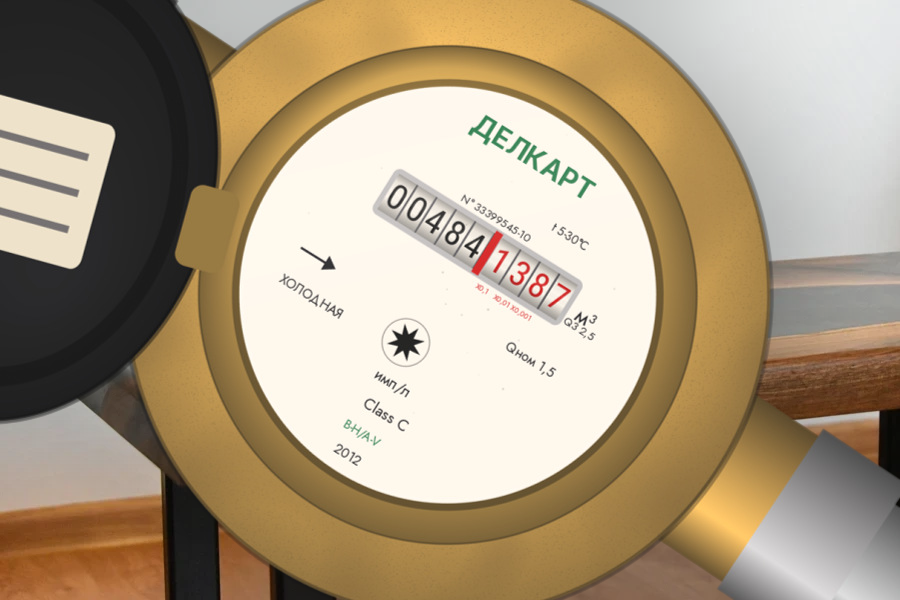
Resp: 484.1387,m³
